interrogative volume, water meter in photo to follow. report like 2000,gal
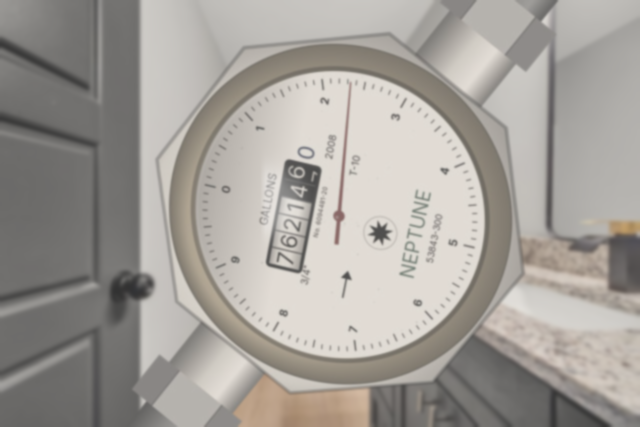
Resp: 7621462.3,gal
